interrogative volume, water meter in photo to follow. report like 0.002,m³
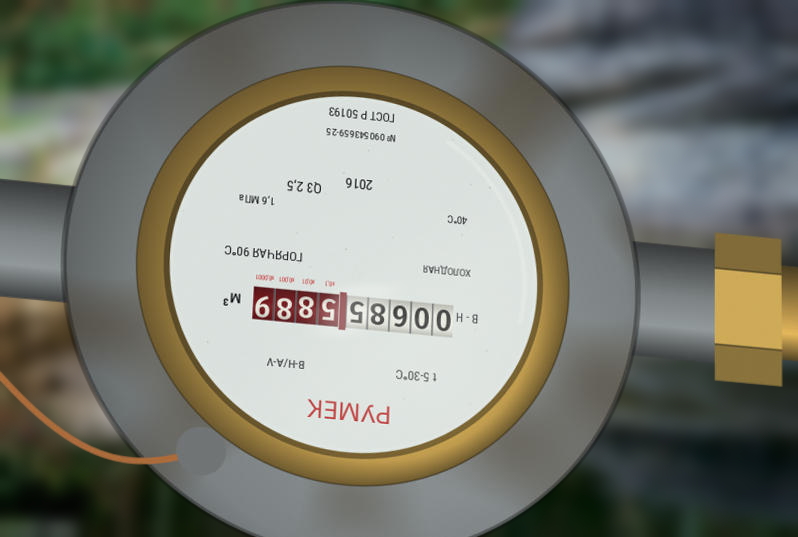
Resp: 685.5889,m³
